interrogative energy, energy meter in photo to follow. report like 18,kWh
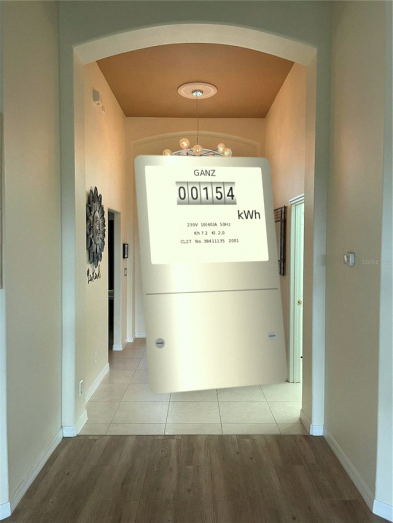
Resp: 154,kWh
